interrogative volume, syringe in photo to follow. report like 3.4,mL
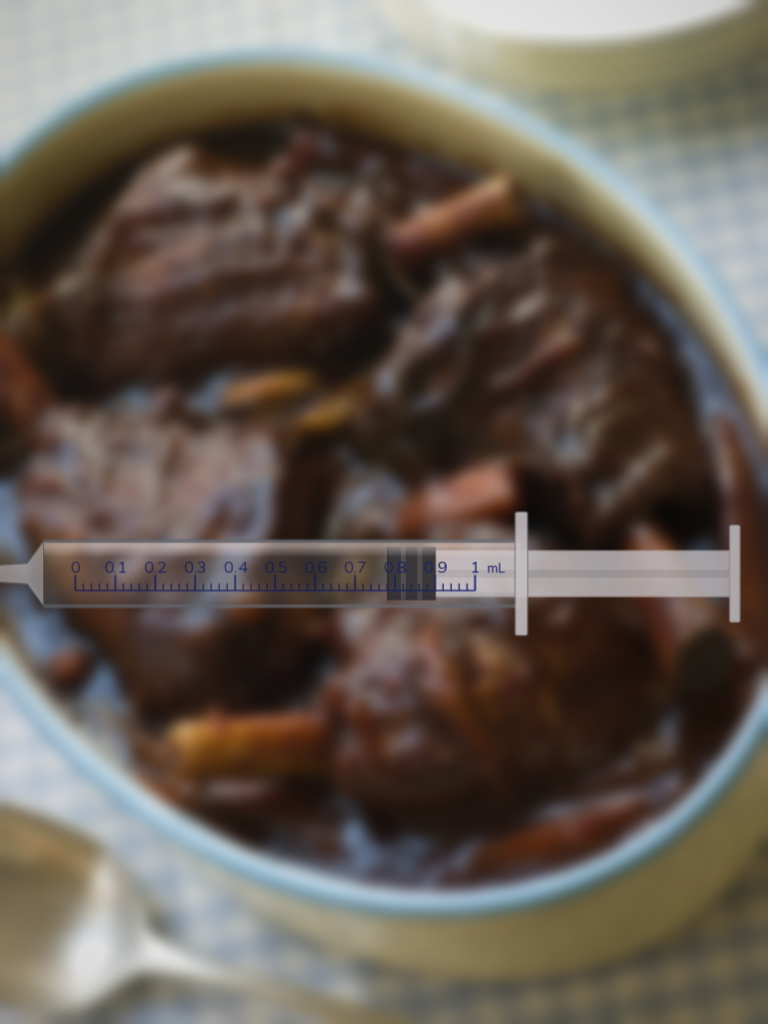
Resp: 0.78,mL
